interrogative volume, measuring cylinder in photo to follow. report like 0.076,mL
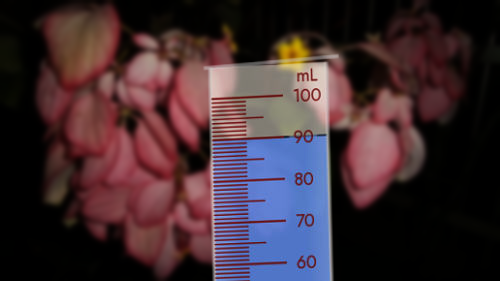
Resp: 90,mL
